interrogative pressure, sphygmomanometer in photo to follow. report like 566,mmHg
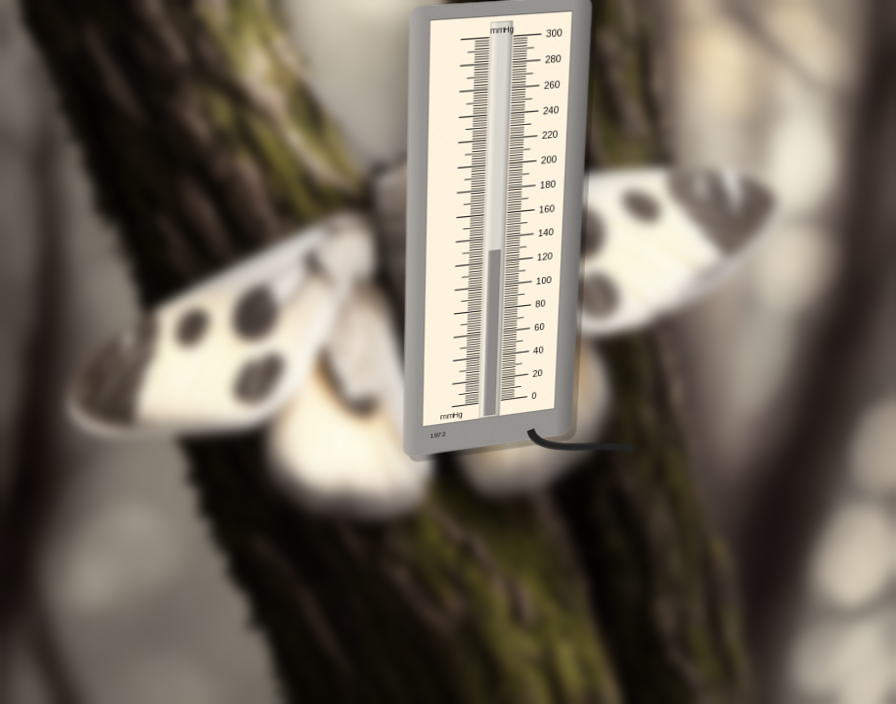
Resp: 130,mmHg
